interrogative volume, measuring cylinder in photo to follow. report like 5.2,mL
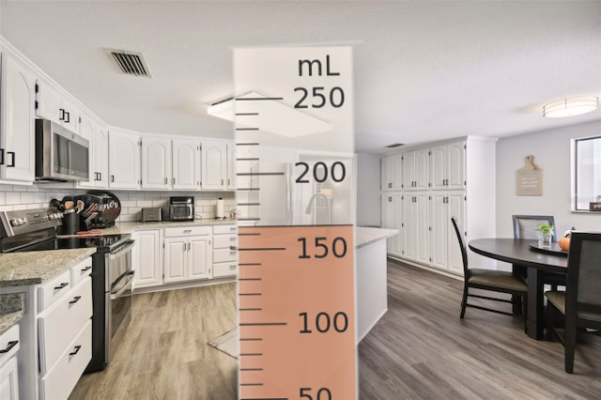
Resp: 165,mL
